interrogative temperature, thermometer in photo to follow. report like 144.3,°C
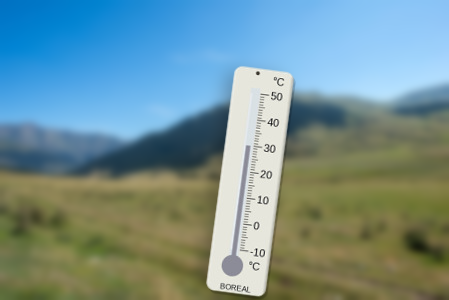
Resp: 30,°C
